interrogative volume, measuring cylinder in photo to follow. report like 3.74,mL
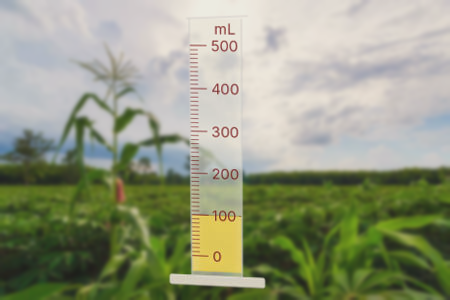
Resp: 100,mL
